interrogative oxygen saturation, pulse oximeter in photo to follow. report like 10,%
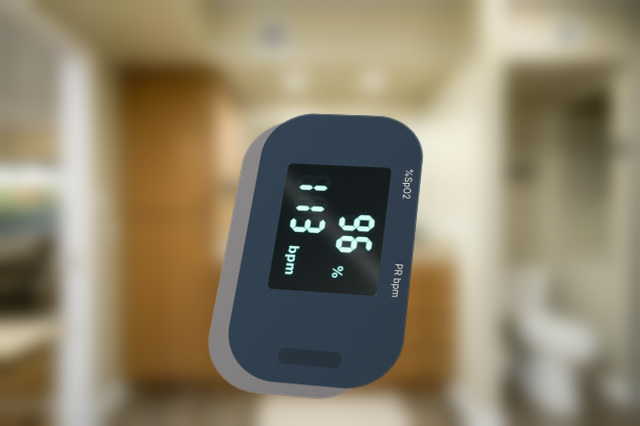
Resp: 96,%
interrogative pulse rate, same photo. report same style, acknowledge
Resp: 113,bpm
